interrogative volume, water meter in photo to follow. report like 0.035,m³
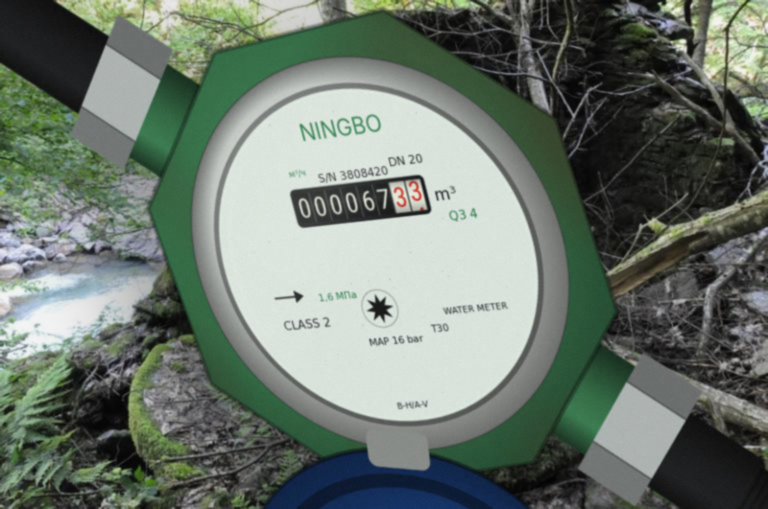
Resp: 67.33,m³
